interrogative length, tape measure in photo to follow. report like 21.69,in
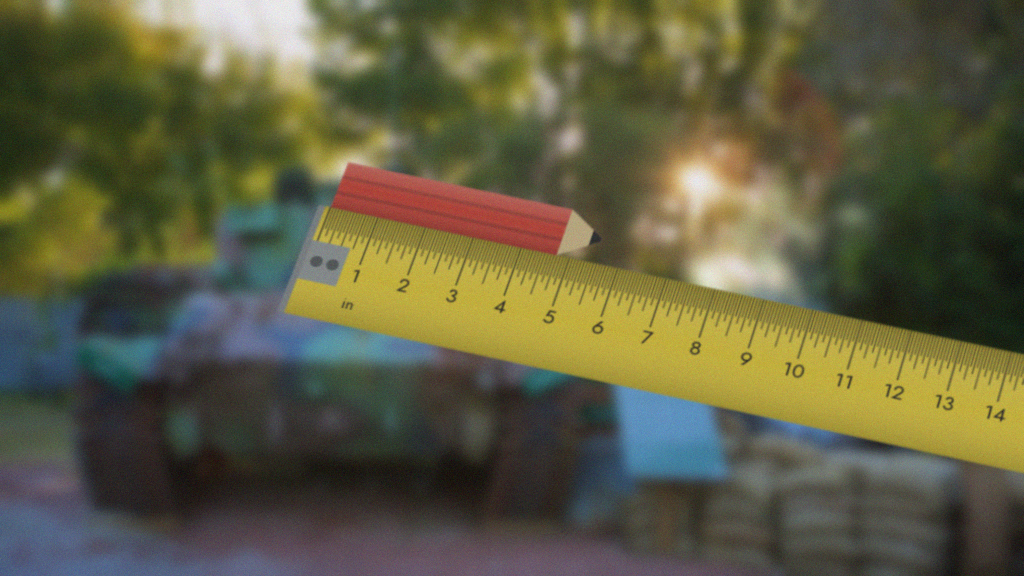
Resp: 5.5,in
